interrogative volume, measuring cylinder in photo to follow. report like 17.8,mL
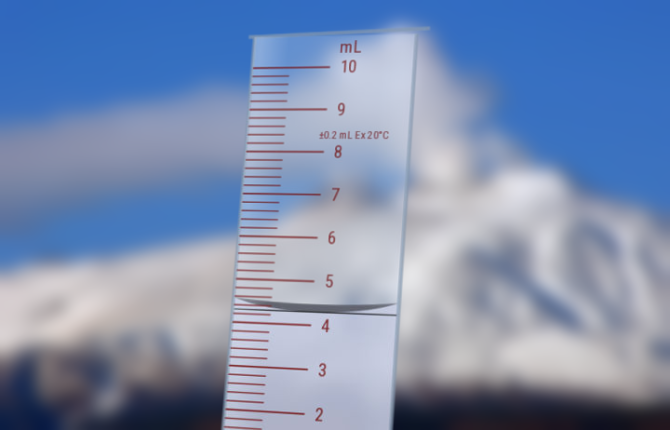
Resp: 4.3,mL
